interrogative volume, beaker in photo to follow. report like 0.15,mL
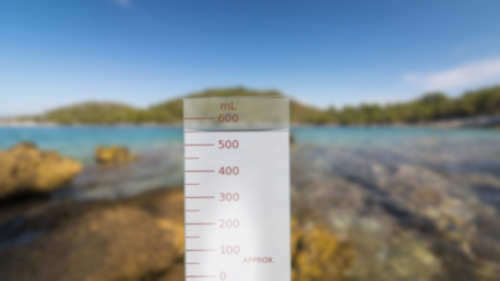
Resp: 550,mL
